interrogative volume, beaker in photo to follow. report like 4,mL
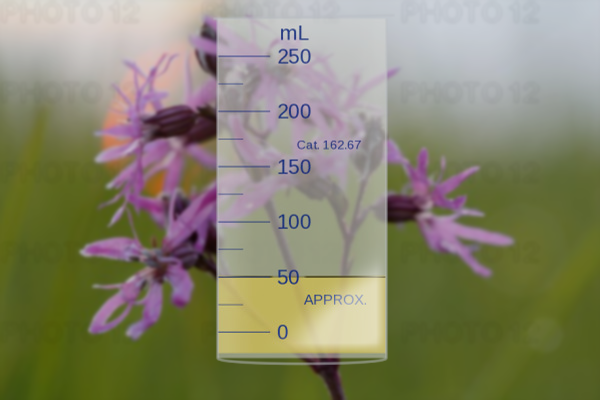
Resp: 50,mL
